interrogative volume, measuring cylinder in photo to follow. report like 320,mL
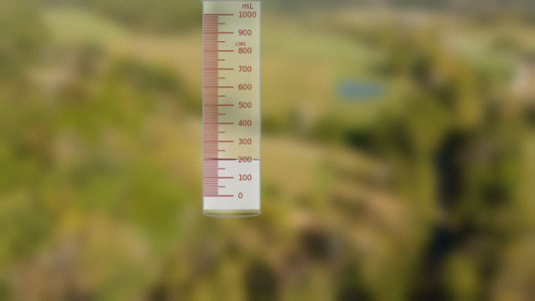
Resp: 200,mL
